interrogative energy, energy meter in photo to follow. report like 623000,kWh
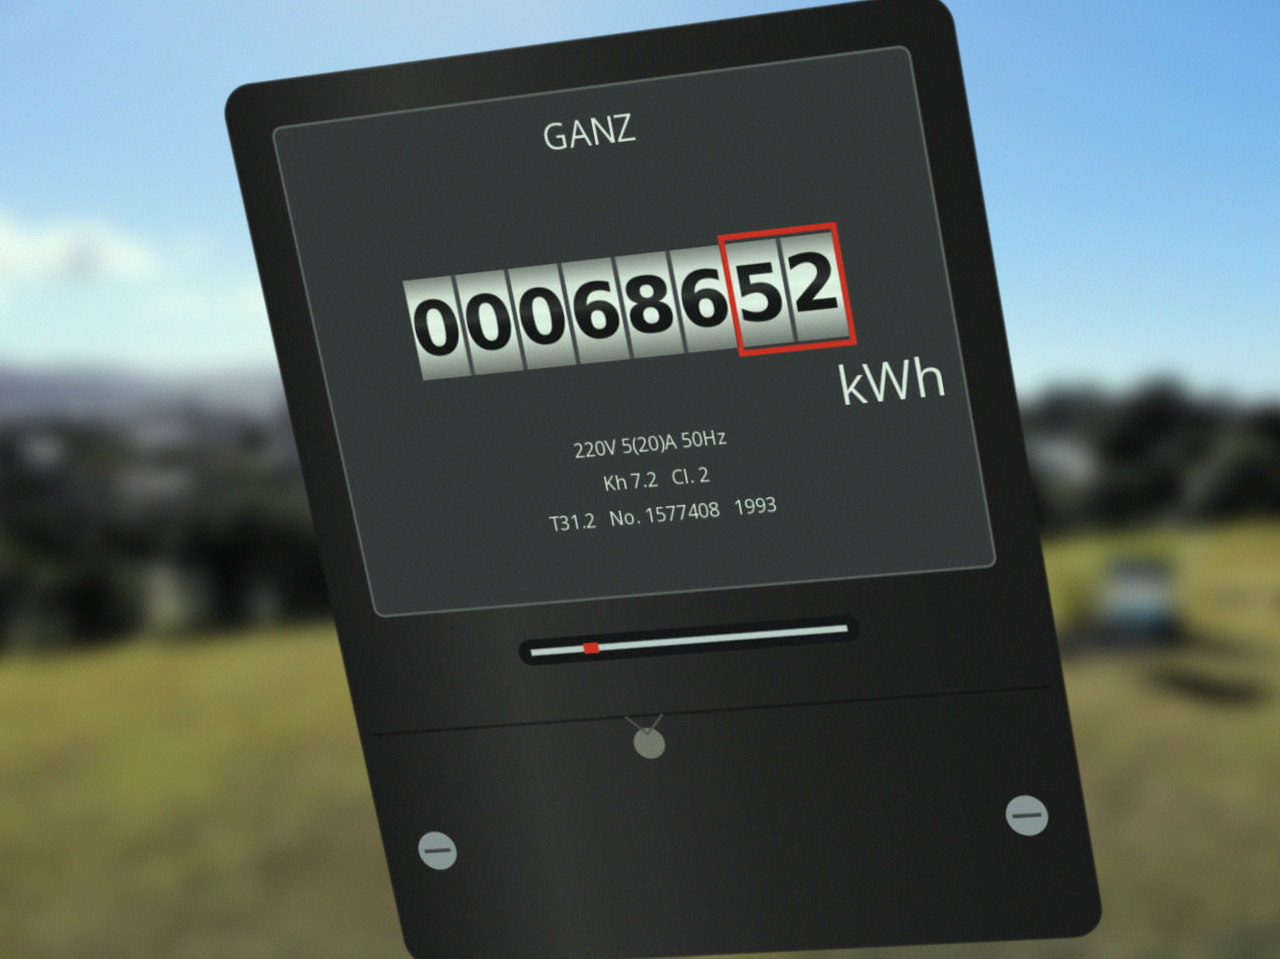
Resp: 686.52,kWh
